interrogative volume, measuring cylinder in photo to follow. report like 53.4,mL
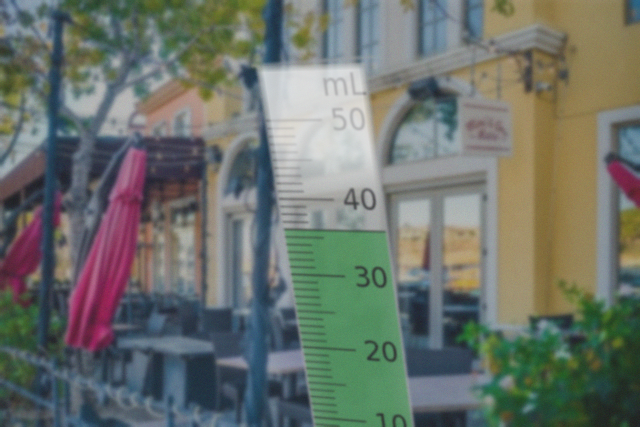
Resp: 36,mL
